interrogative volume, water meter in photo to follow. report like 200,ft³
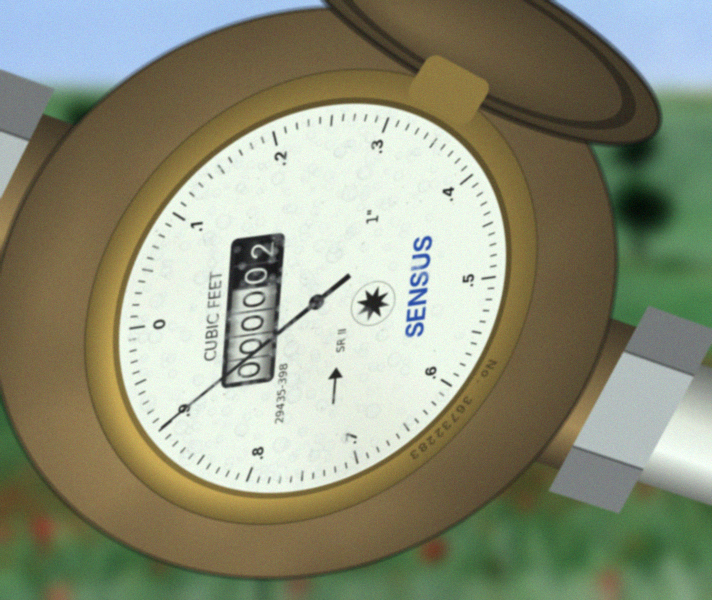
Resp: 1.90,ft³
